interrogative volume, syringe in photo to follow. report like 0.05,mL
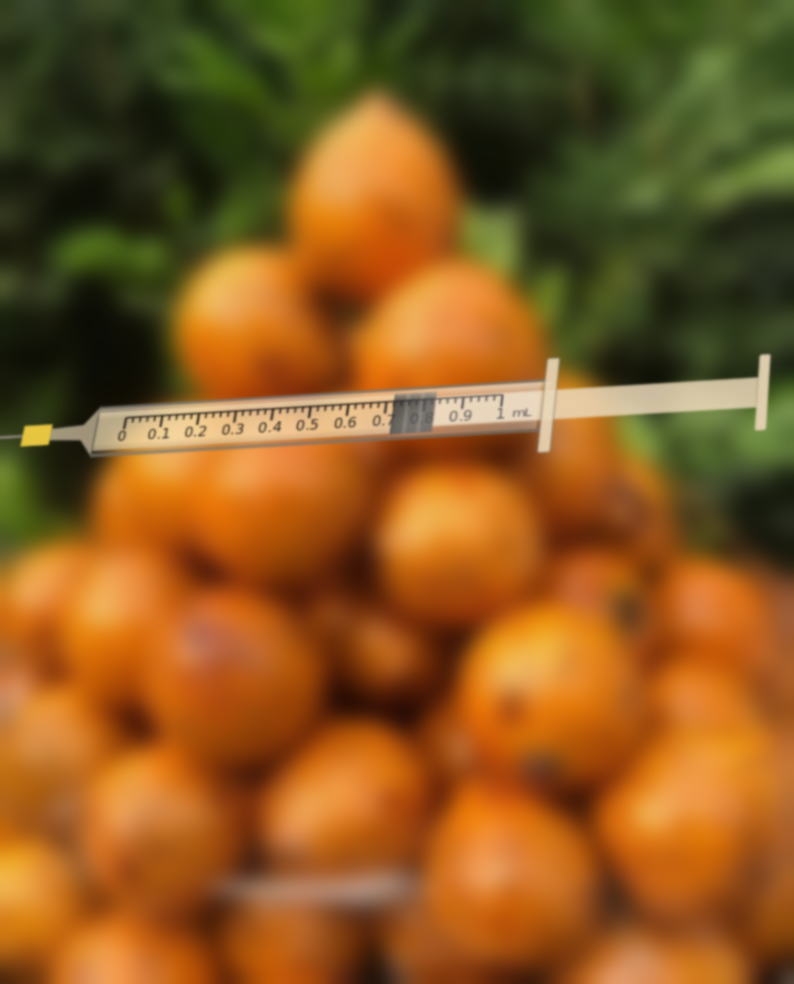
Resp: 0.72,mL
